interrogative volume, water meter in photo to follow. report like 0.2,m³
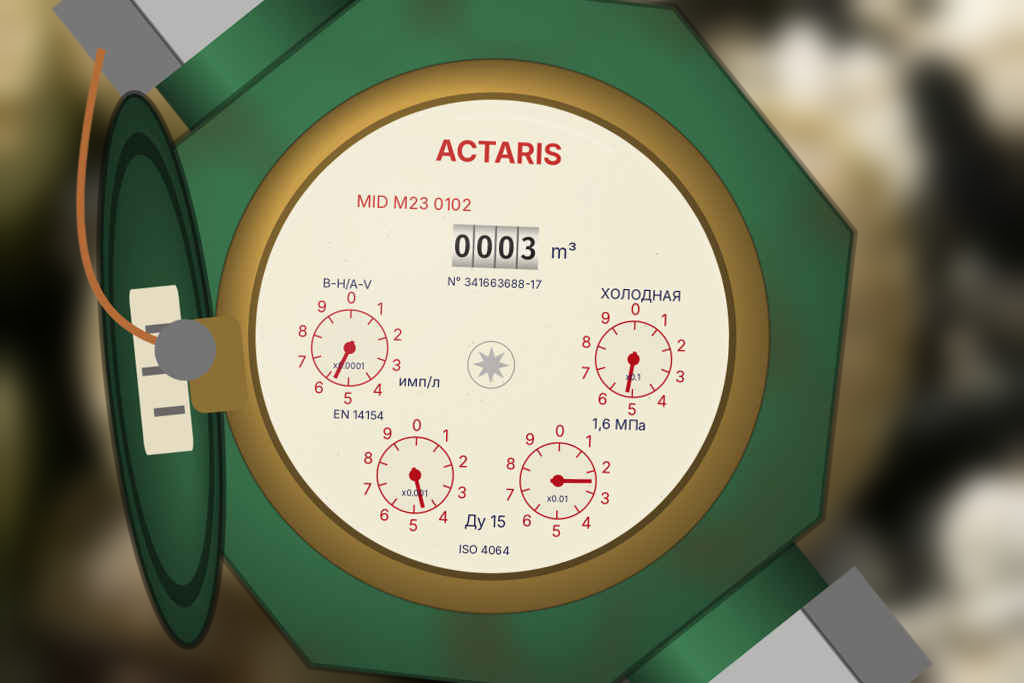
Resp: 3.5245,m³
